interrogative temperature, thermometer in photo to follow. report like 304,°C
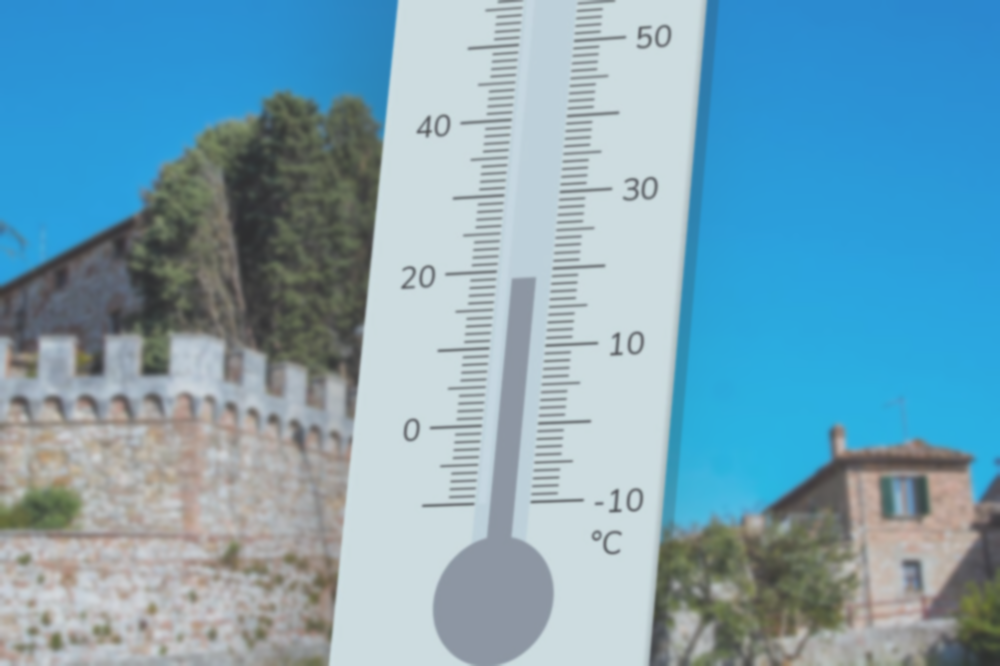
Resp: 19,°C
